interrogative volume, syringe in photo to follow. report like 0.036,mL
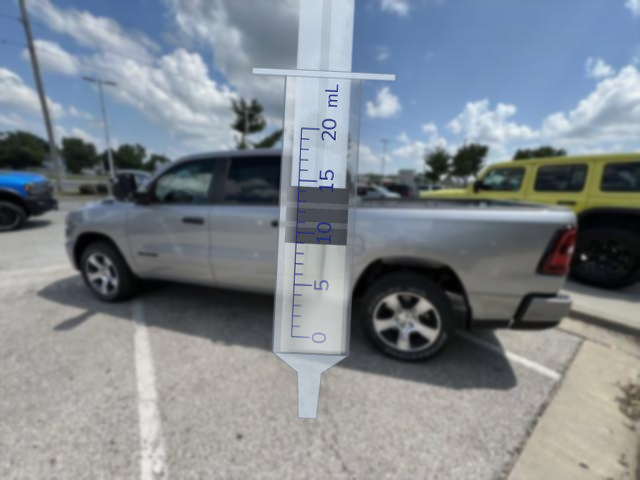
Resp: 9,mL
